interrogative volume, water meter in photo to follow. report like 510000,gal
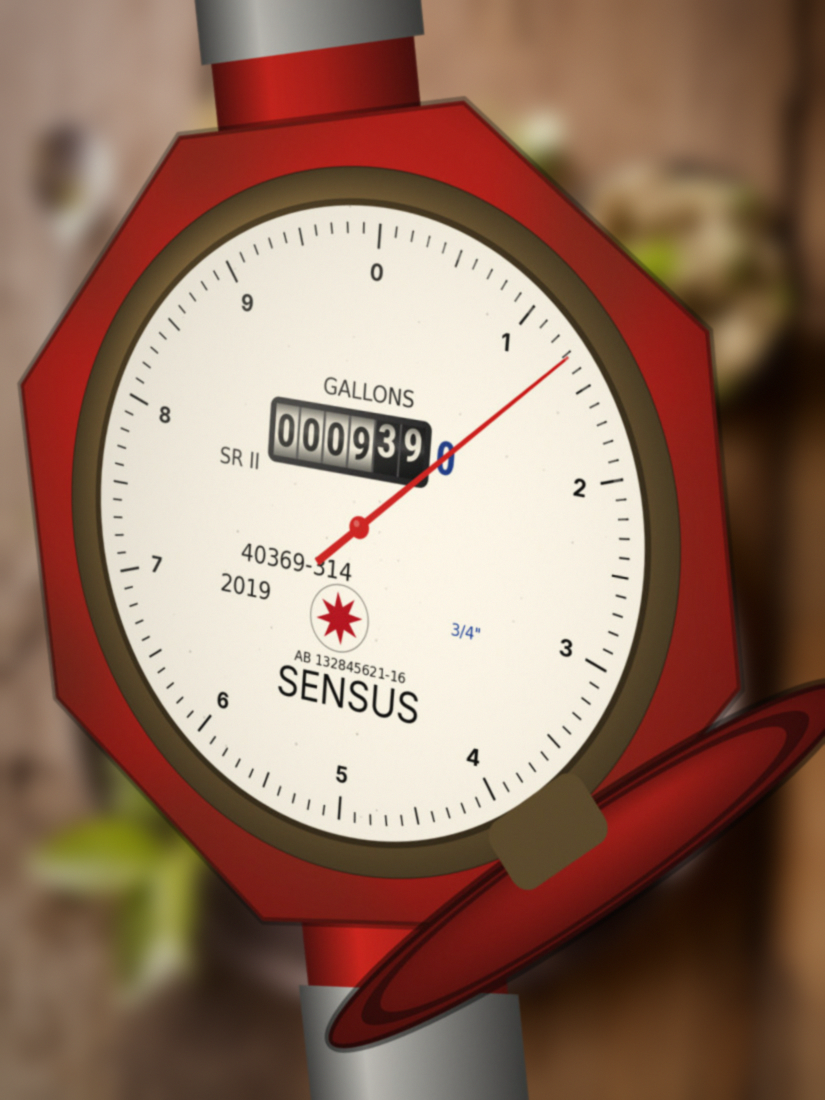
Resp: 9391.3,gal
